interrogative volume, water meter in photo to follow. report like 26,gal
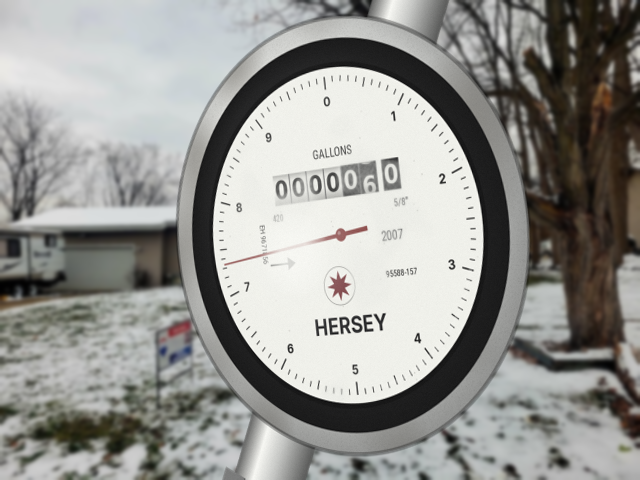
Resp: 57.3,gal
